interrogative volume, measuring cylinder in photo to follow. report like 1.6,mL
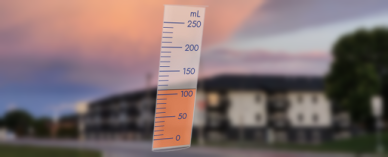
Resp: 110,mL
